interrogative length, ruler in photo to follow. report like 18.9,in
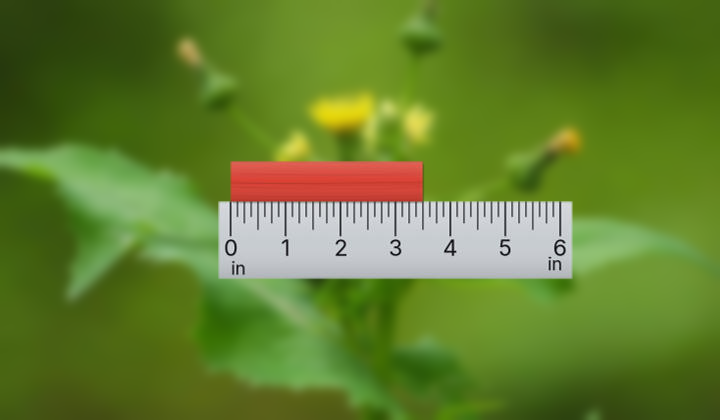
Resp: 3.5,in
